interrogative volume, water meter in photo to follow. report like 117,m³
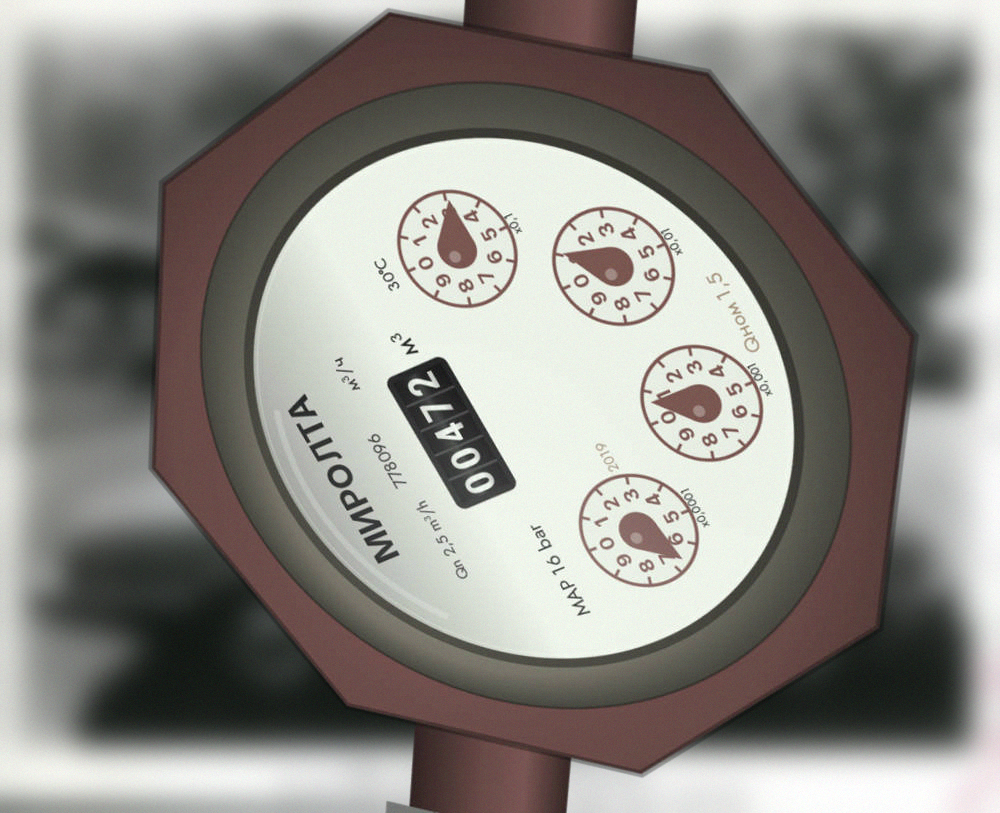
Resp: 472.3106,m³
